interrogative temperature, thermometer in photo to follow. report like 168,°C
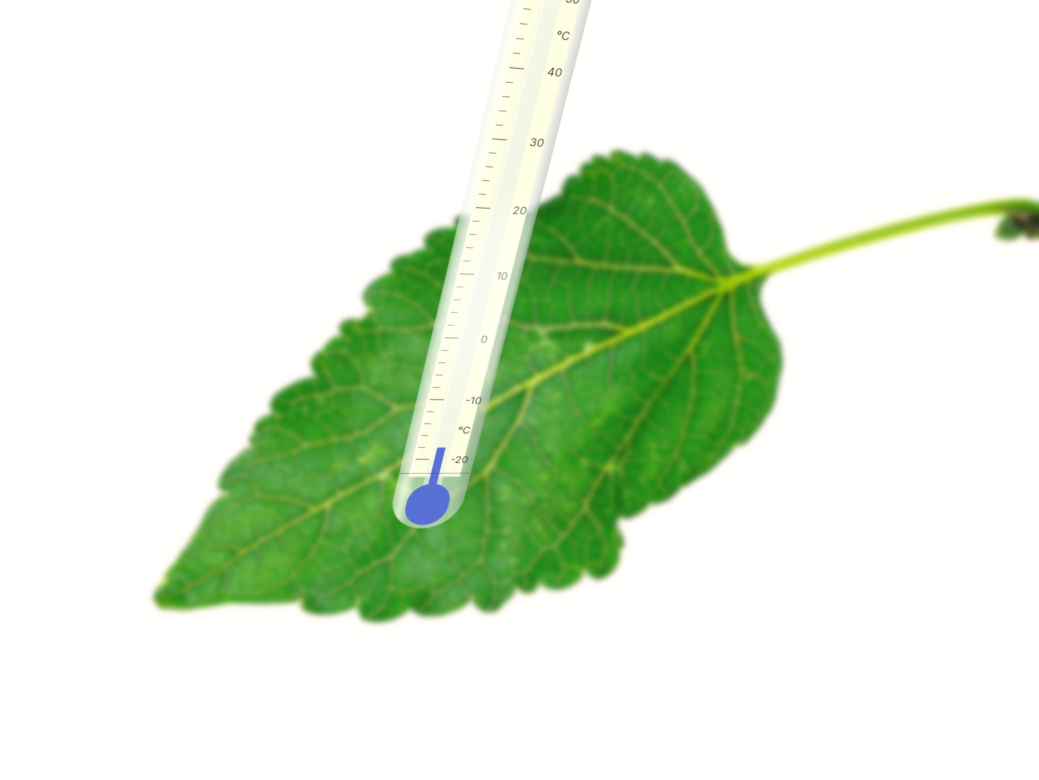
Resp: -18,°C
